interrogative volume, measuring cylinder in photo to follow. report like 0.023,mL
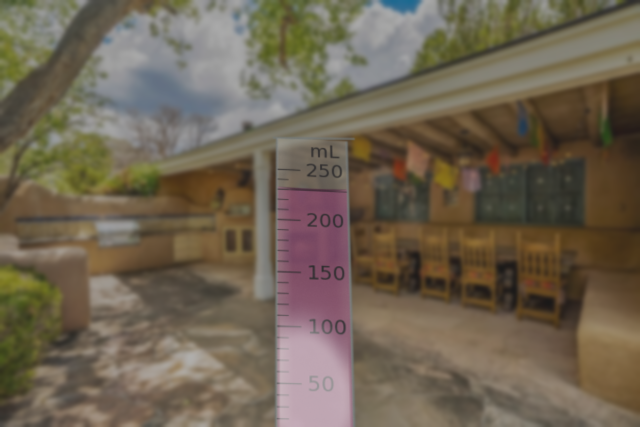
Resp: 230,mL
